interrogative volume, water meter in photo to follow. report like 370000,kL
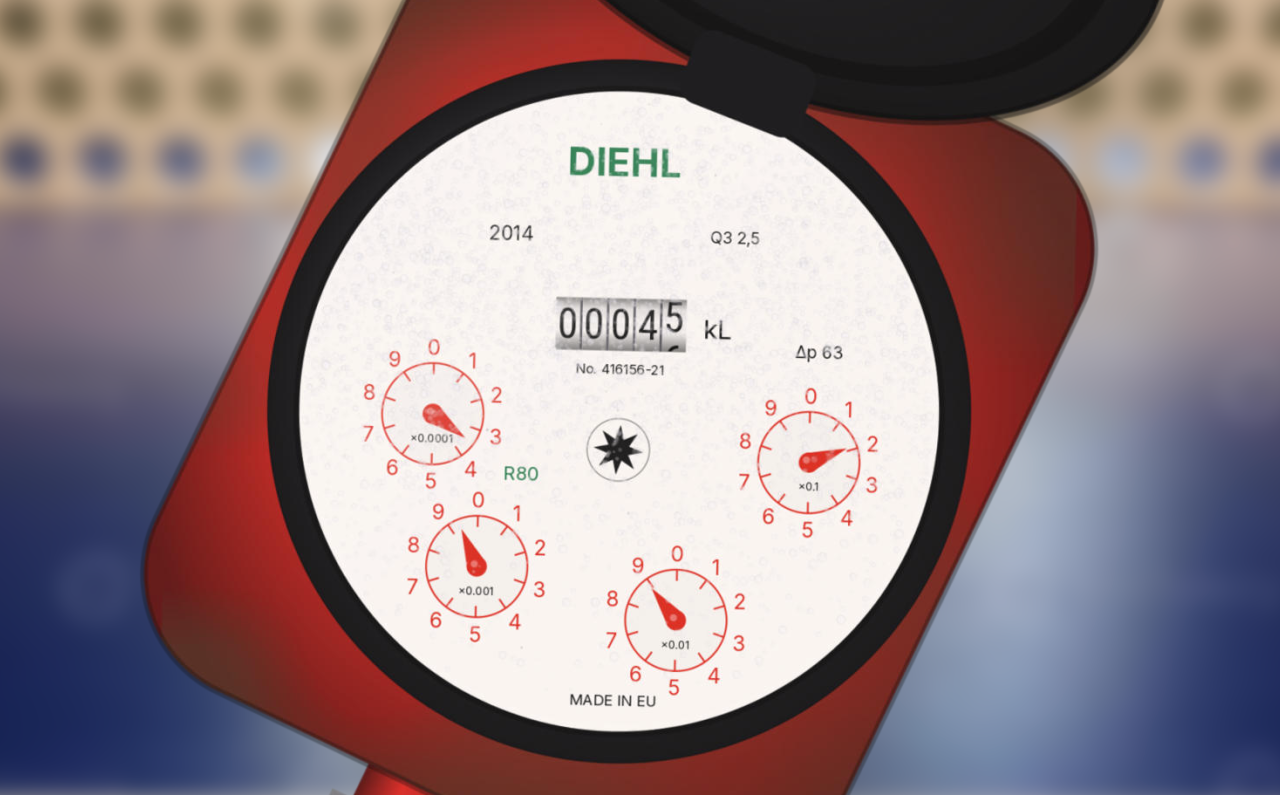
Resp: 45.1893,kL
